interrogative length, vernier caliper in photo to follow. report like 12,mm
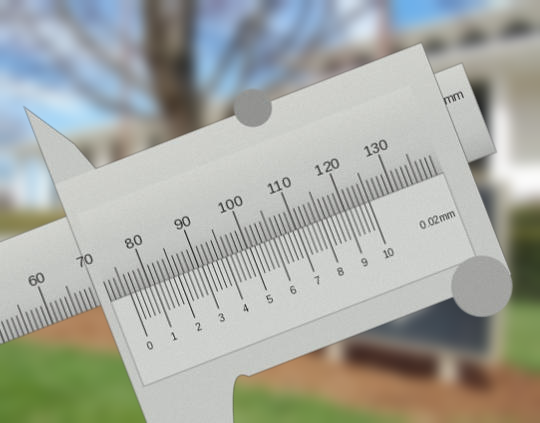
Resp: 76.0,mm
